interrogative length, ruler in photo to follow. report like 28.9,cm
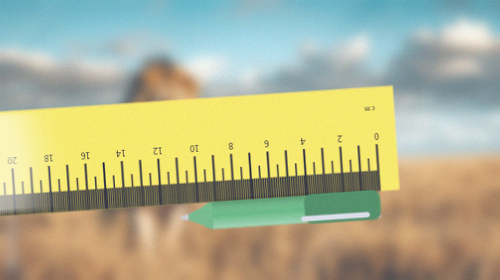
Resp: 11,cm
